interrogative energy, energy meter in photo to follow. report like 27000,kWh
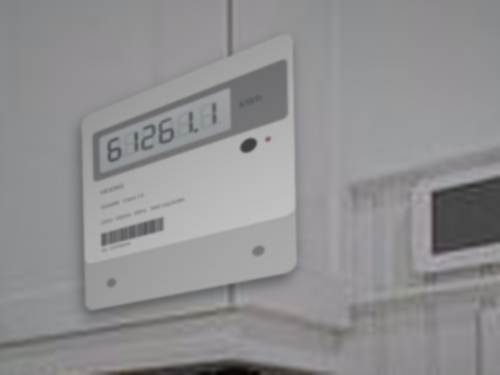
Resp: 61261.1,kWh
